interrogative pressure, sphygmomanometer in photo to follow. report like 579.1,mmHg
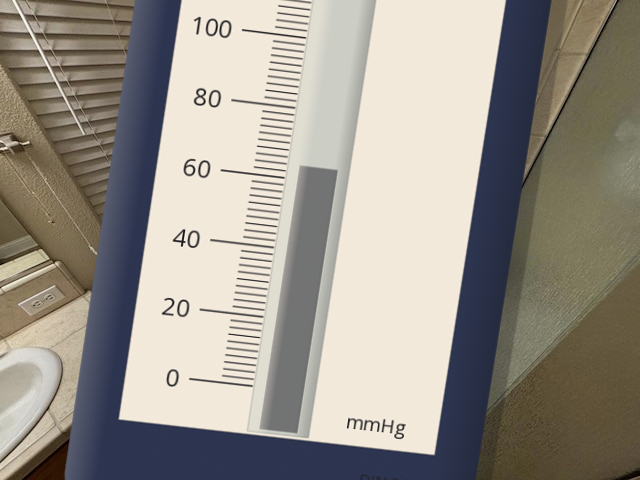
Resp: 64,mmHg
